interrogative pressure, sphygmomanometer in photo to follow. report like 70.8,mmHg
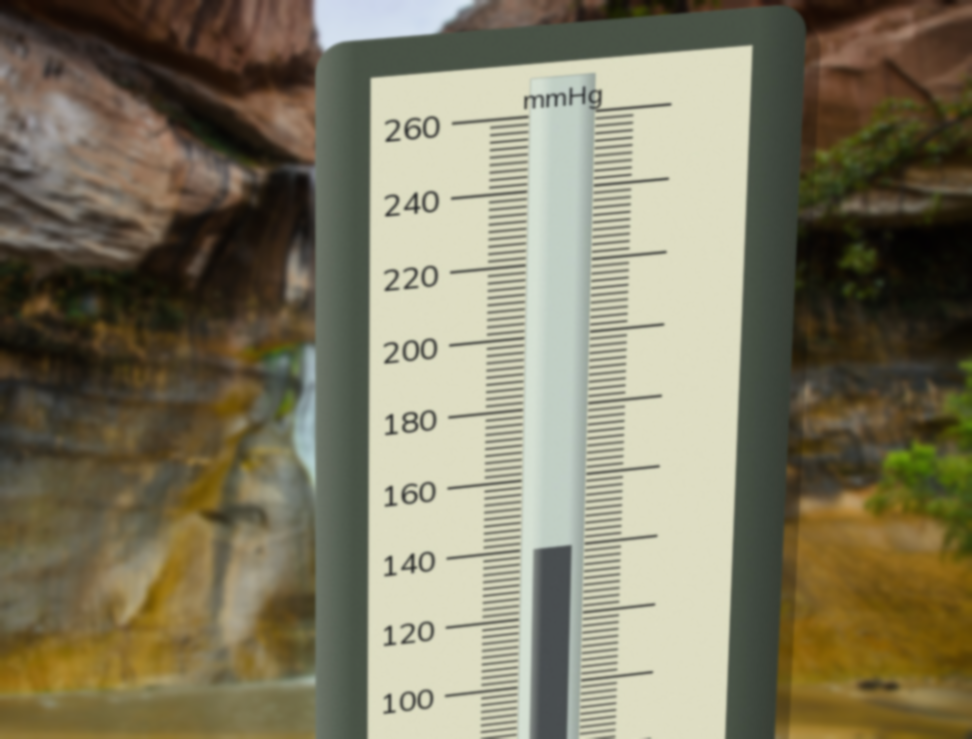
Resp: 140,mmHg
